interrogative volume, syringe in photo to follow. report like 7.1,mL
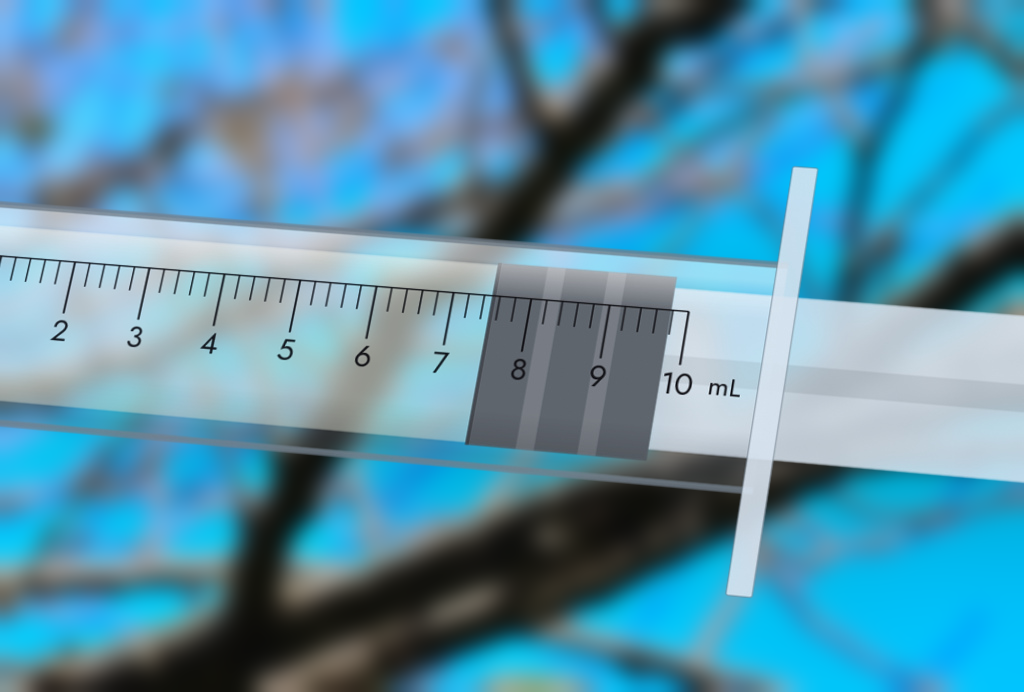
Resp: 7.5,mL
